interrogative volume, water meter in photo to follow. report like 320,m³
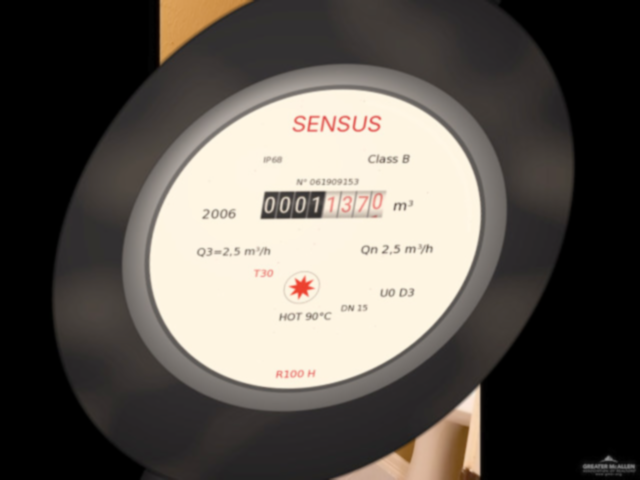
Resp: 1.1370,m³
